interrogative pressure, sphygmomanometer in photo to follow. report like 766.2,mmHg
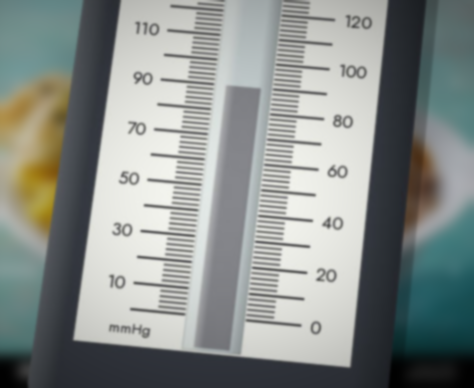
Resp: 90,mmHg
